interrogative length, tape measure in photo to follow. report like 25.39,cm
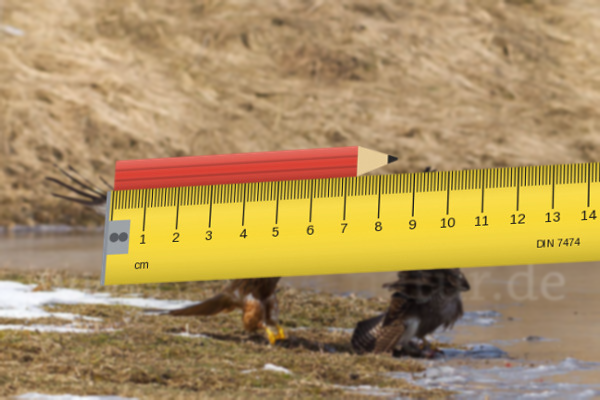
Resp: 8.5,cm
